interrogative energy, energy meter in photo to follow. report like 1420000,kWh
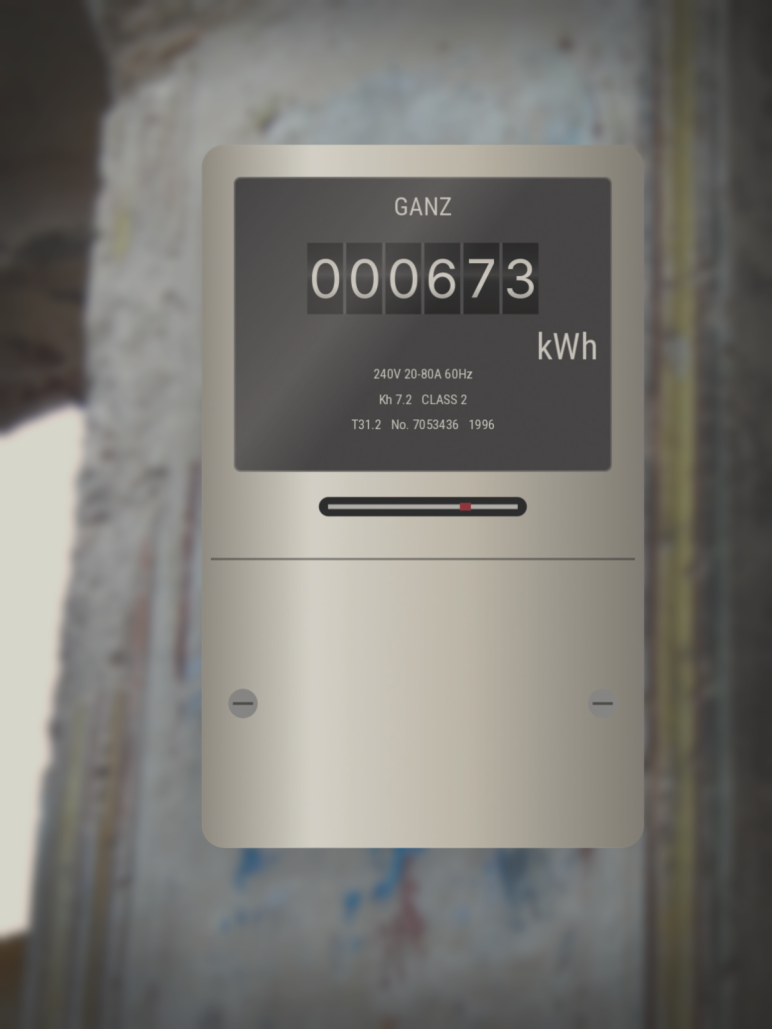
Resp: 673,kWh
